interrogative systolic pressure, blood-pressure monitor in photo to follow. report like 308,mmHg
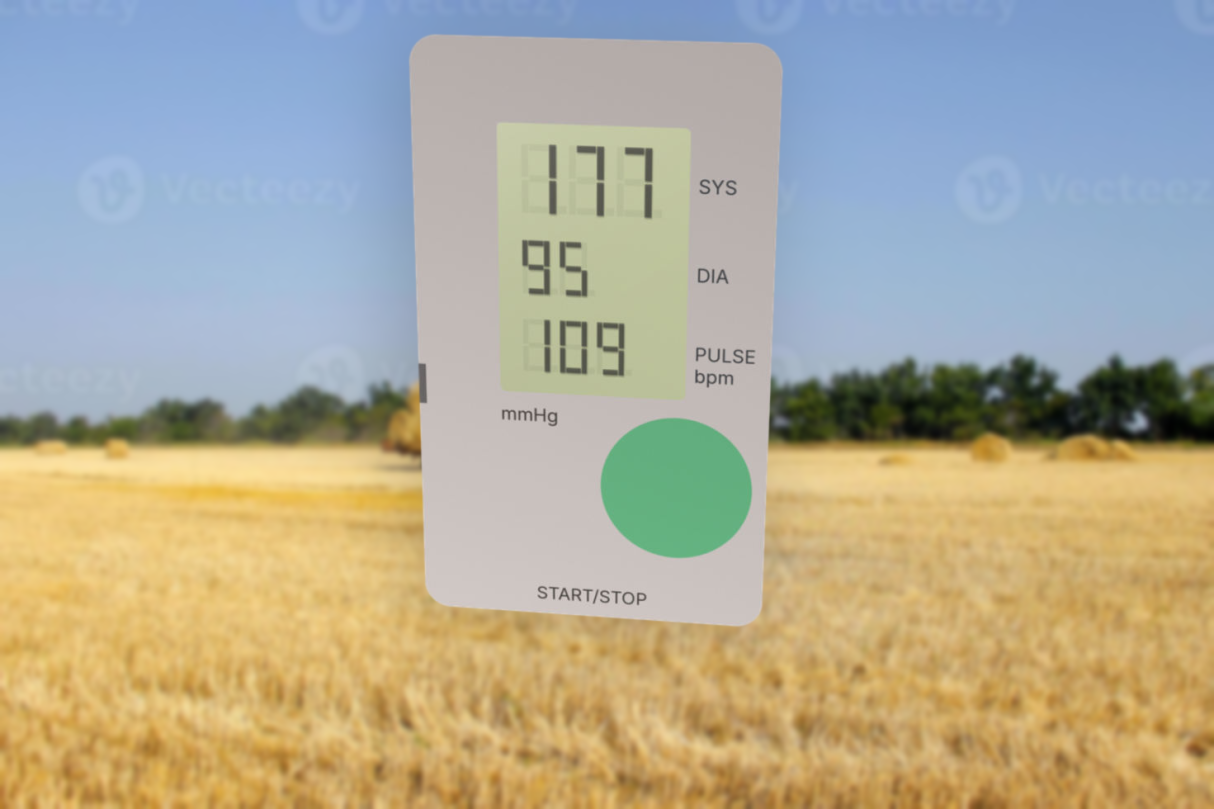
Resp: 177,mmHg
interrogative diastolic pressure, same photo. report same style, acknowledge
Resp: 95,mmHg
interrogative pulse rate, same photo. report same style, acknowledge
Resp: 109,bpm
